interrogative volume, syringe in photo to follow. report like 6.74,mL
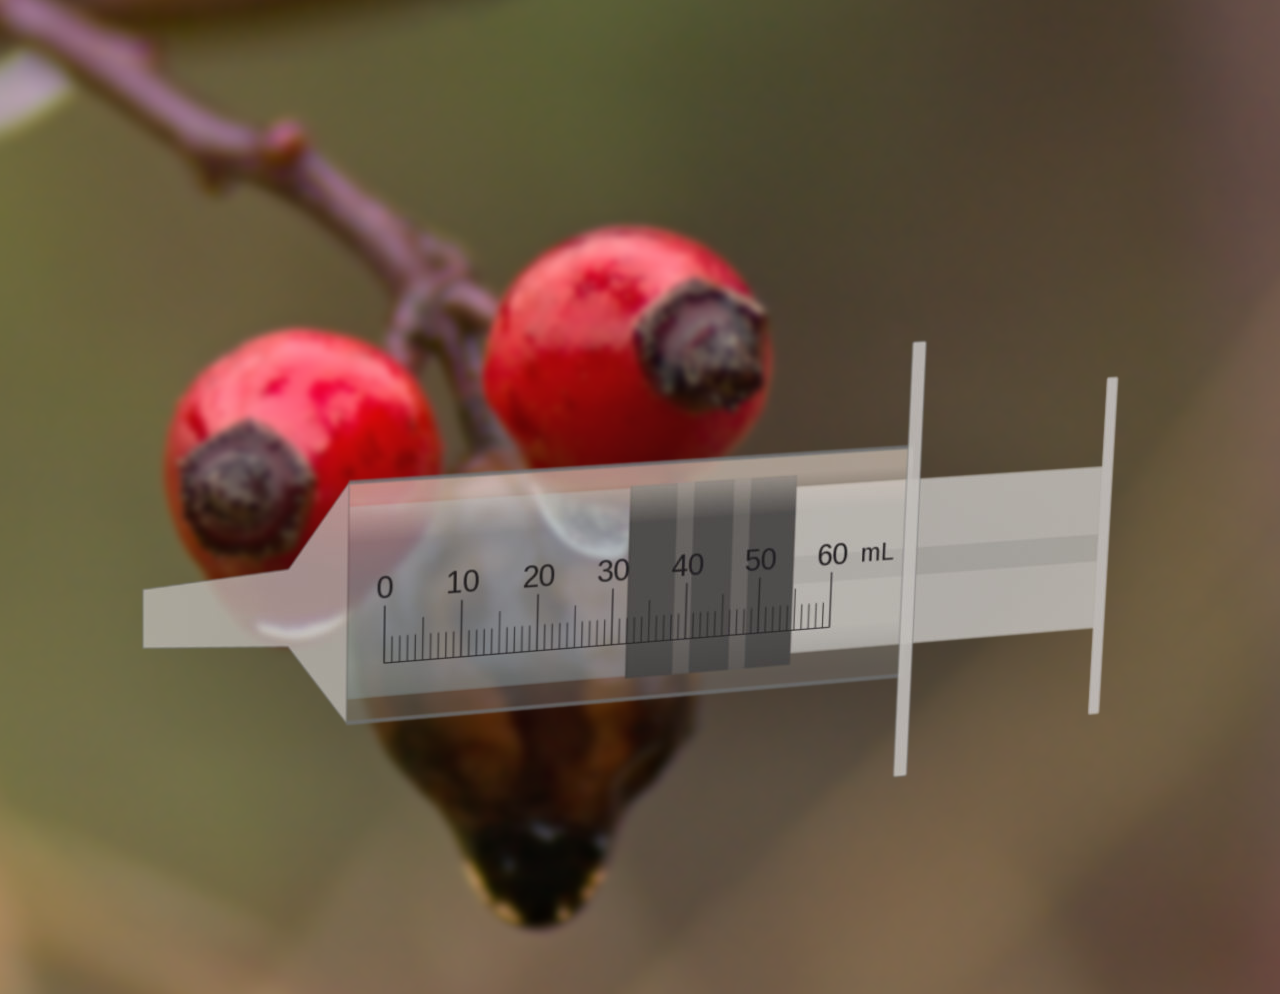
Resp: 32,mL
